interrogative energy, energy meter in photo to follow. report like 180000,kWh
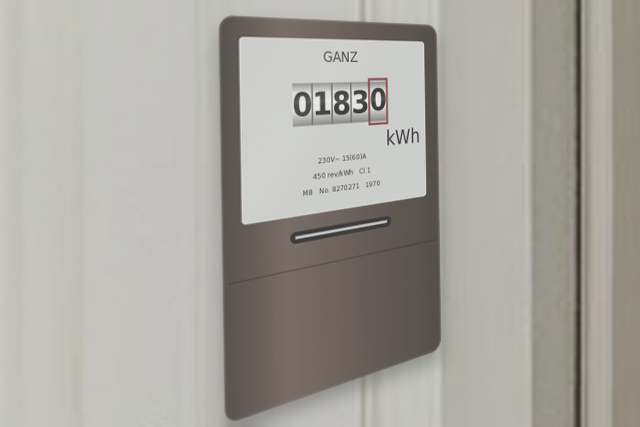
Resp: 183.0,kWh
